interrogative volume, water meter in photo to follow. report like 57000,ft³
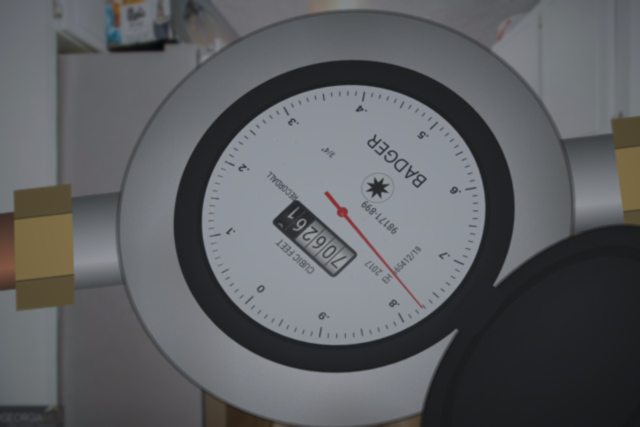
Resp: 706260.77,ft³
